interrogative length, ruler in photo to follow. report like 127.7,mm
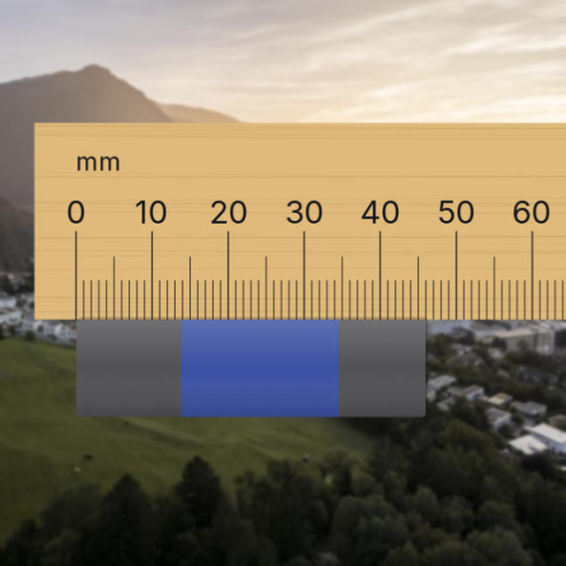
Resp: 46,mm
